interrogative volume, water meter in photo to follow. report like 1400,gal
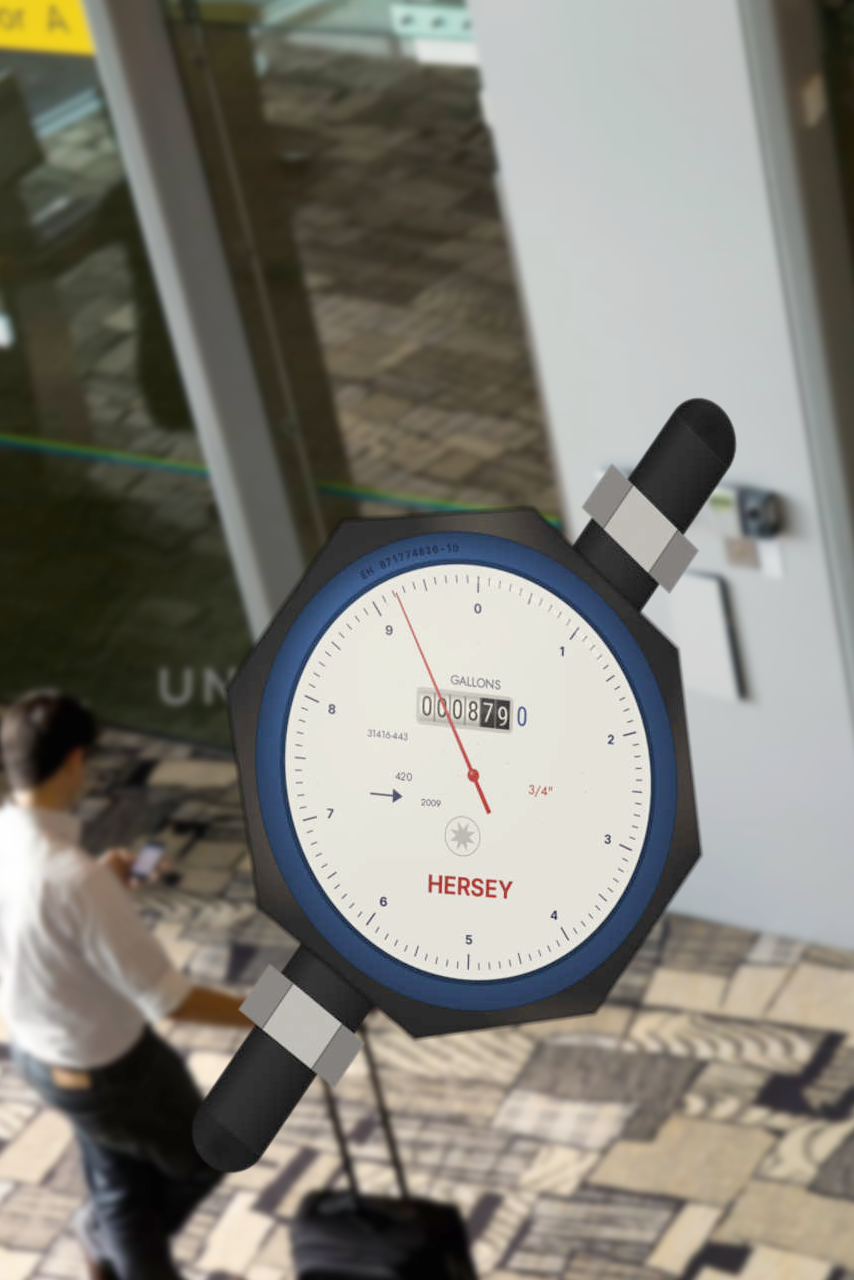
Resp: 8789.2,gal
